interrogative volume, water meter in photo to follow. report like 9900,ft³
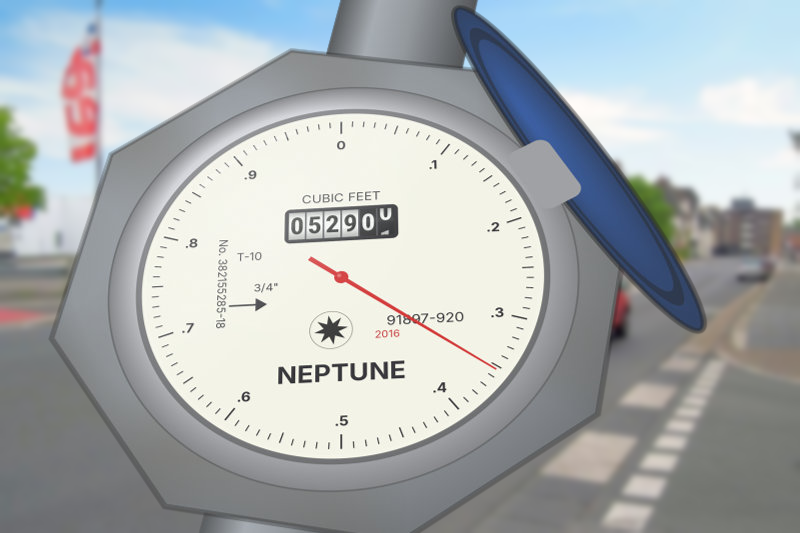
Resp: 52900.35,ft³
